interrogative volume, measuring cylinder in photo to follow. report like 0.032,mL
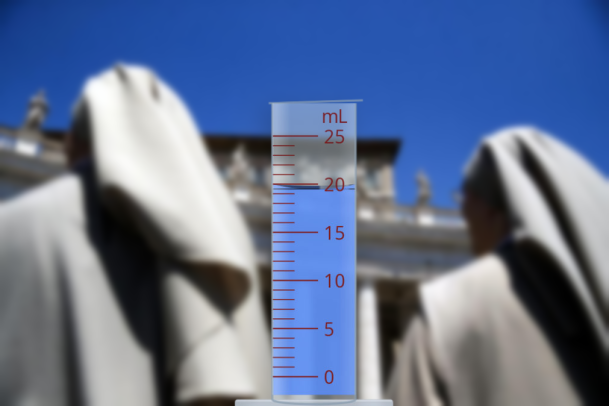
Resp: 19.5,mL
